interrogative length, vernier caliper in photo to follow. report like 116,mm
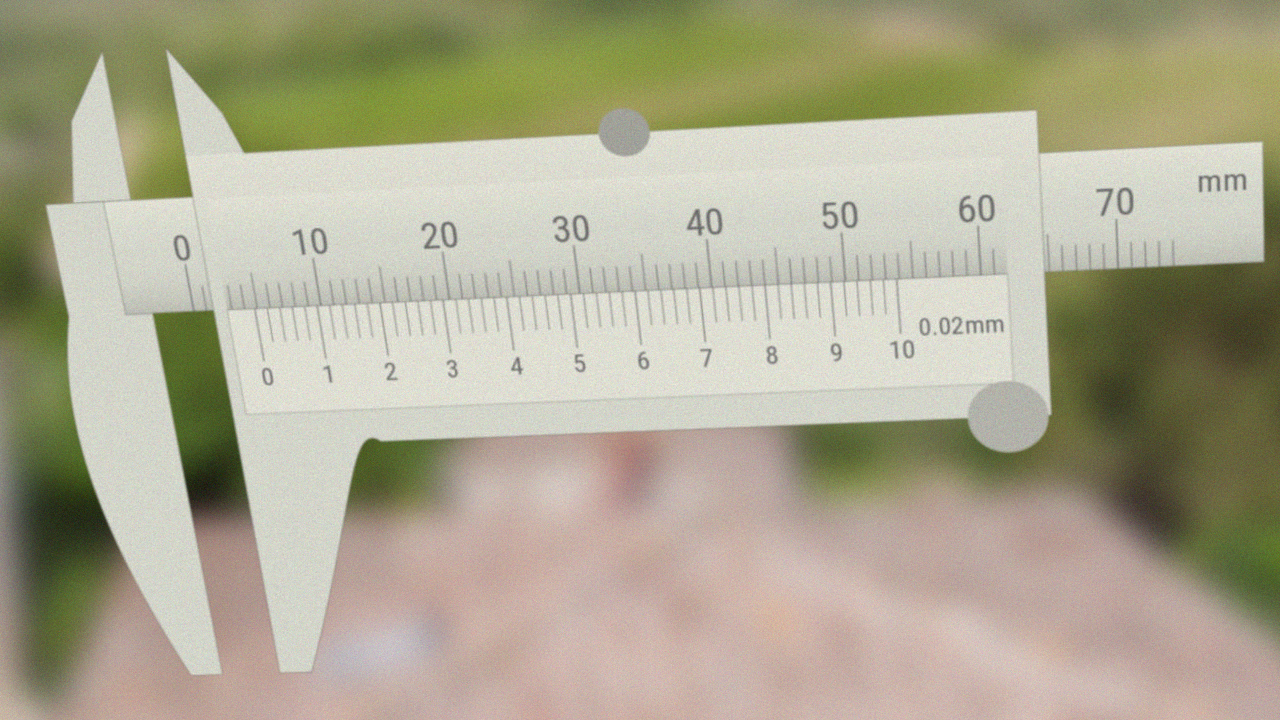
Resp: 4.8,mm
